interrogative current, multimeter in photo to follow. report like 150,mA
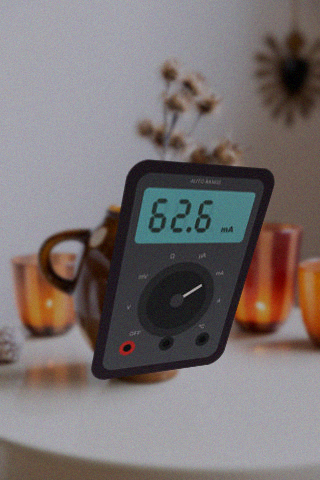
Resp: 62.6,mA
